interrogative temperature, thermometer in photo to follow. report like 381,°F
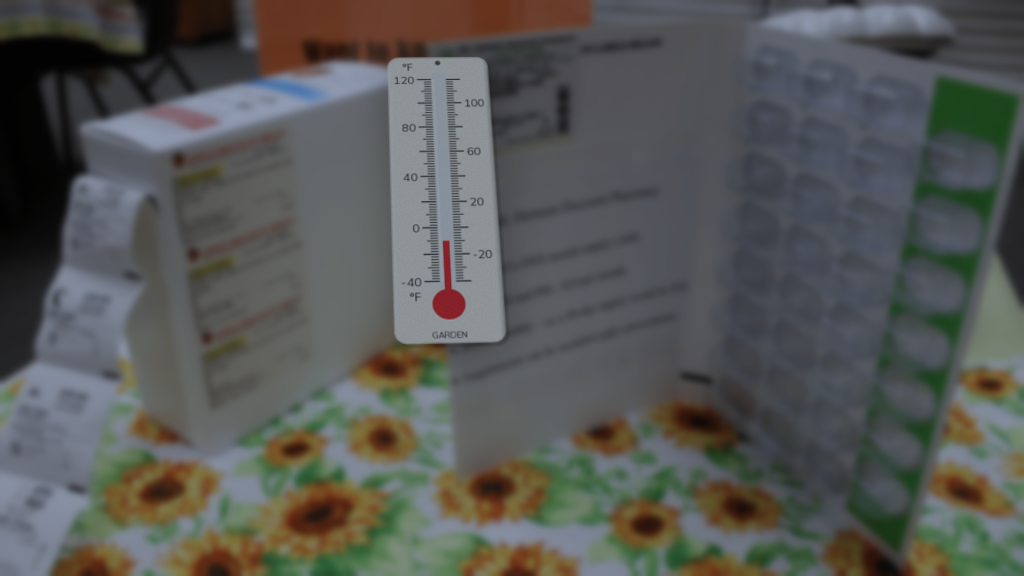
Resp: -10,°F
